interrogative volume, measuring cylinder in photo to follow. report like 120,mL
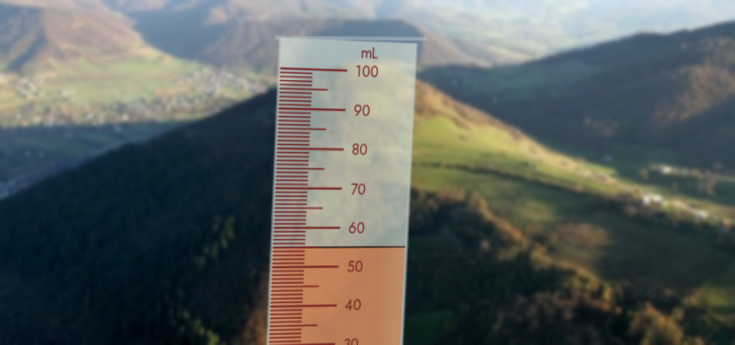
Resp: 55,mL
